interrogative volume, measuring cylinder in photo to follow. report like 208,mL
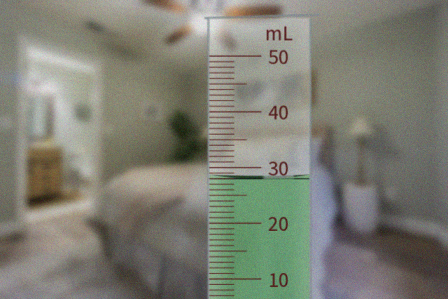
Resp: 28,mL
